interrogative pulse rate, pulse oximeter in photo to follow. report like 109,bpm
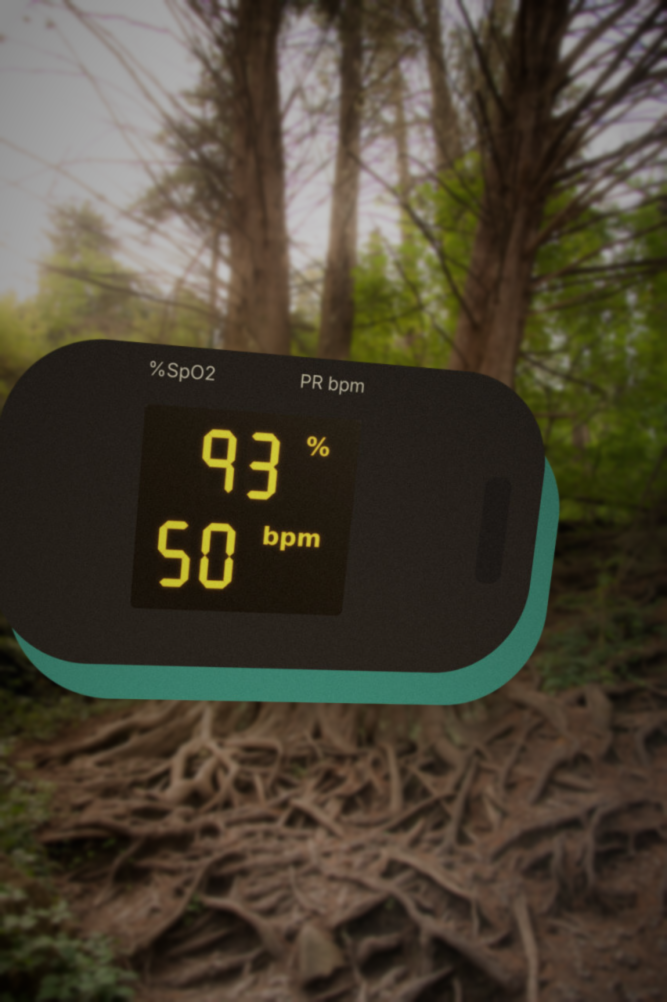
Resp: 50,bpm
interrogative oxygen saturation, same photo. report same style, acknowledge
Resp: 93,%
